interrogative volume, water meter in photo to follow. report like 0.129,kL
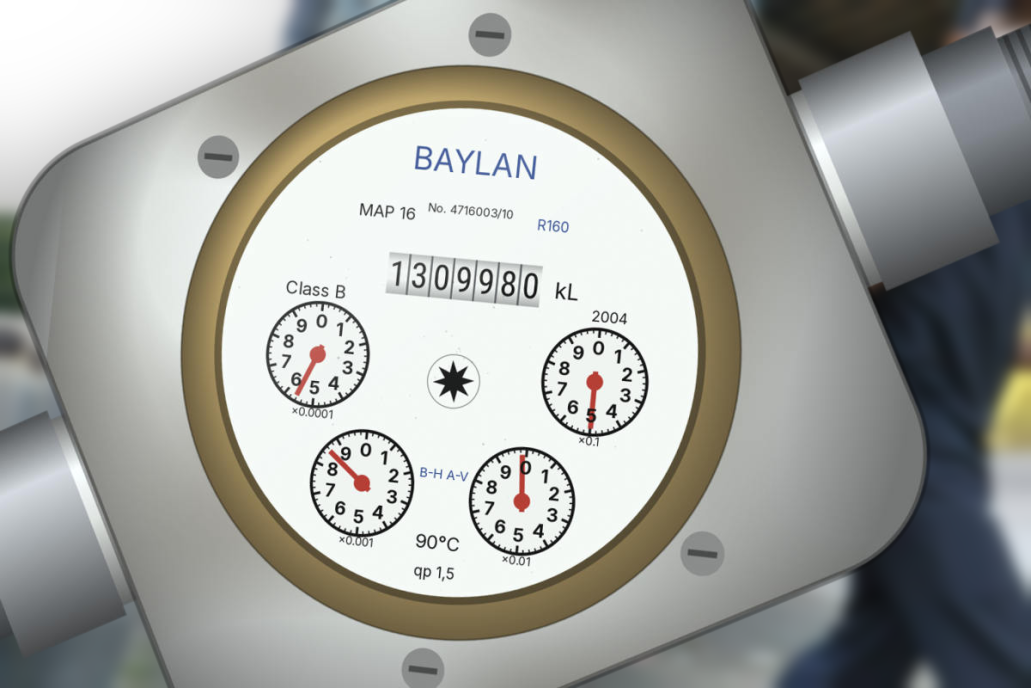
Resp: 1309980.4985,kL
